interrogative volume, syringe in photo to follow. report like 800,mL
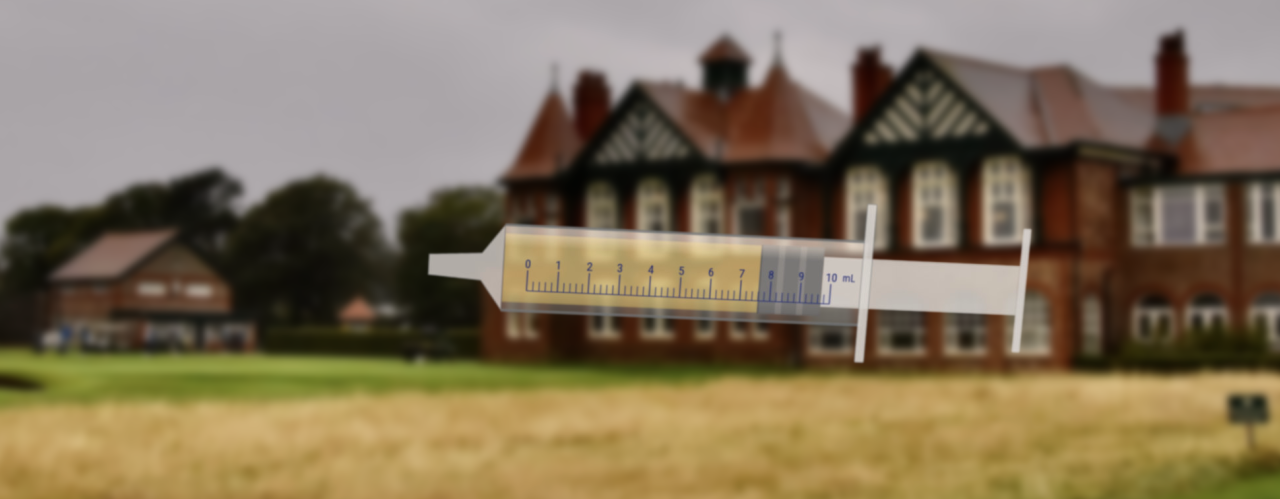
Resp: 7.6,mL
